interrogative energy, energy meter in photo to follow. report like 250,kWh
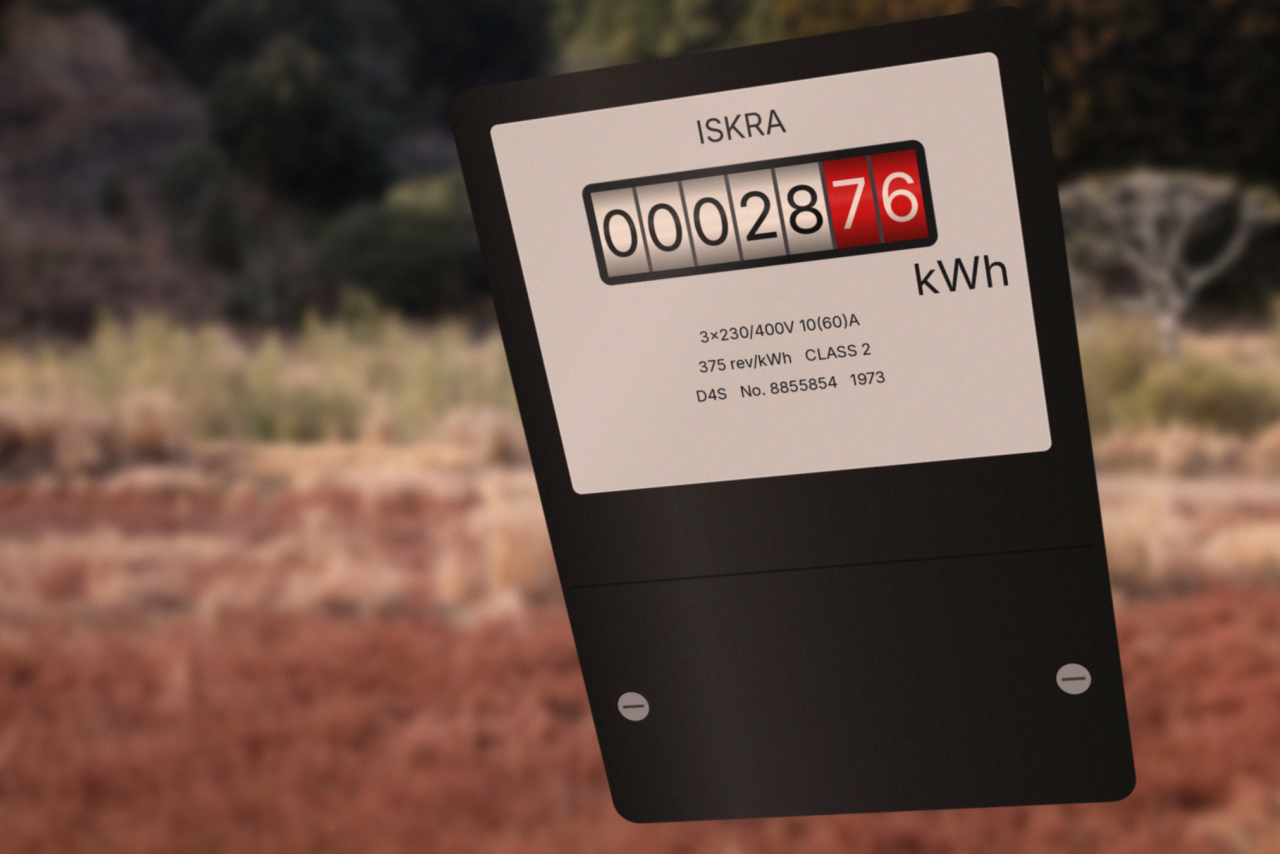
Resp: 28.76,kWh
